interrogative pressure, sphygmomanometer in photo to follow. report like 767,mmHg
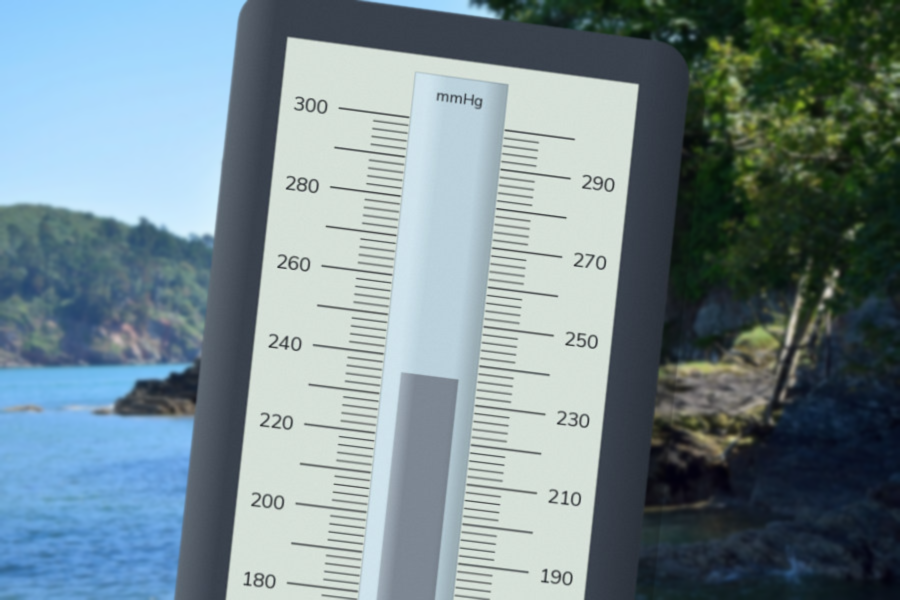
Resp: 236,mmHg
